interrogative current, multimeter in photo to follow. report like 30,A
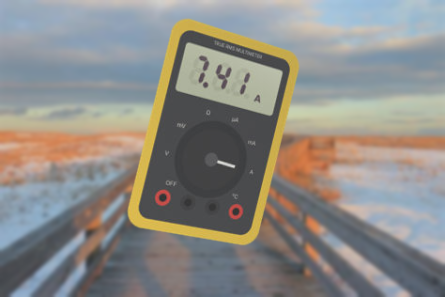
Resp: 7.41,A
